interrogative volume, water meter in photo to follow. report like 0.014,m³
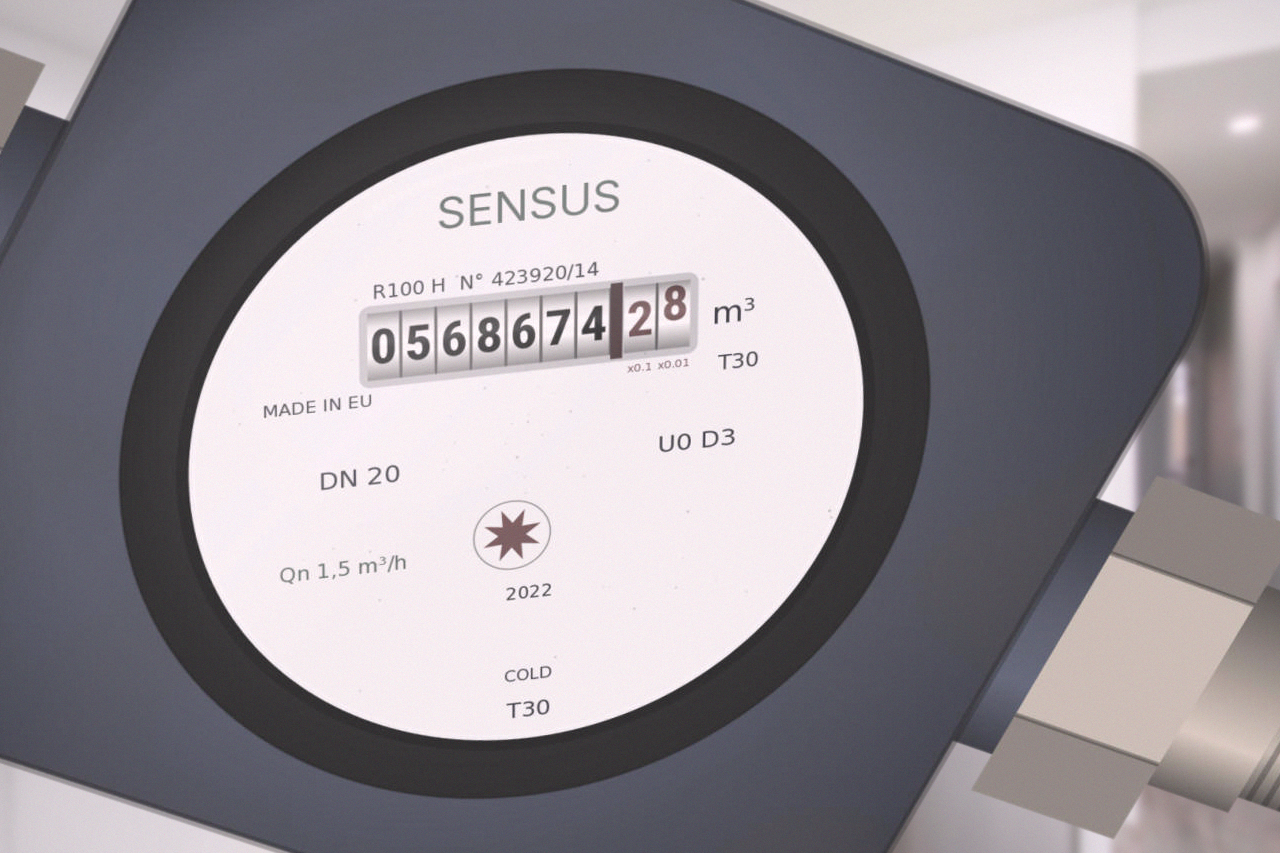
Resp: 568674.28,m³
